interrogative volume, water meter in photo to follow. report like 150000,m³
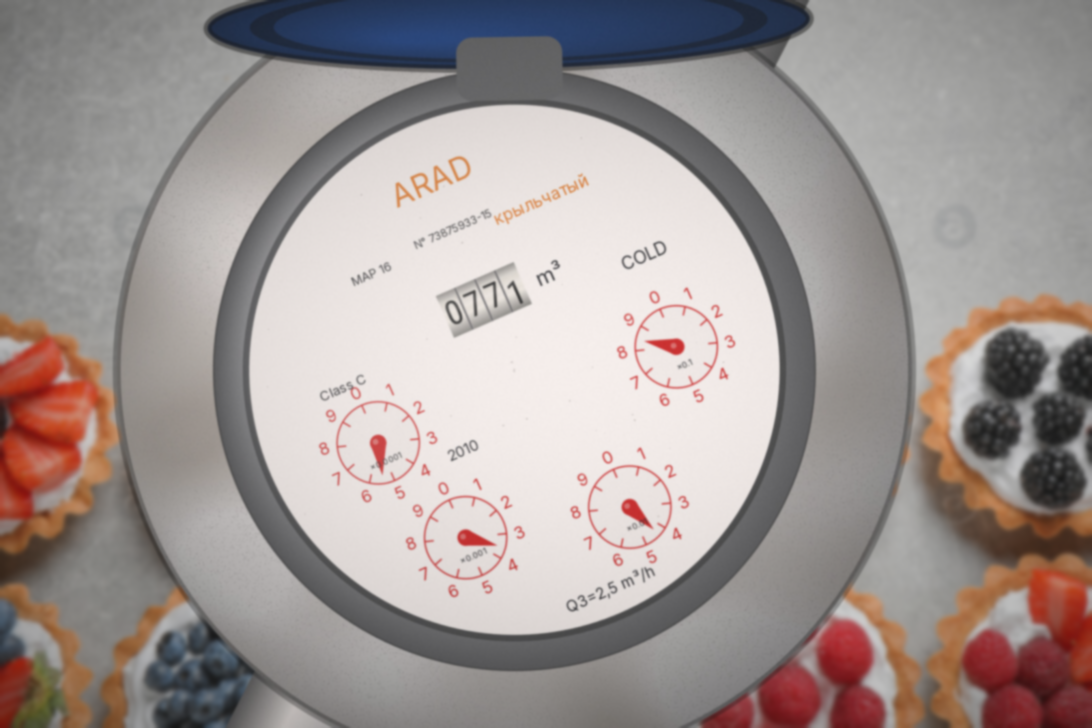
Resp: 770.8435,m³
